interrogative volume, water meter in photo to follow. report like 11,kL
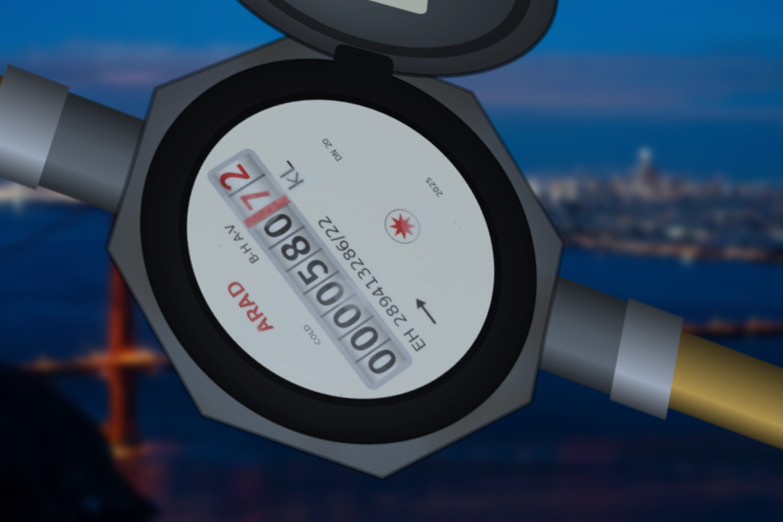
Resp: 580.72,kL
